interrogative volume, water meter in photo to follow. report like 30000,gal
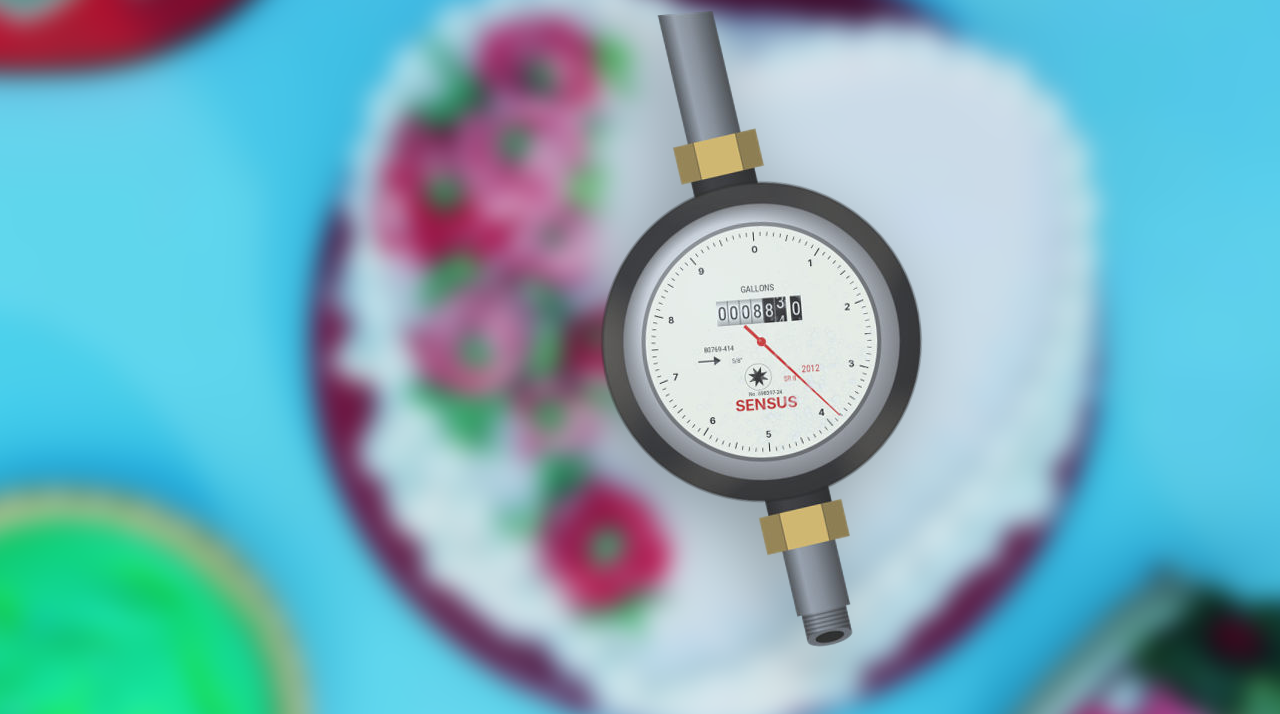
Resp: 8833.8,gal
